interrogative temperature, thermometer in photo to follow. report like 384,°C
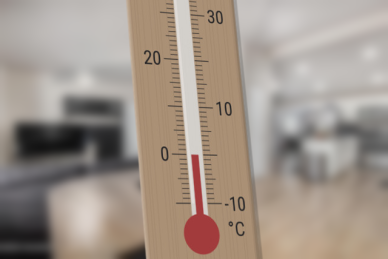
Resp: 0,°C
